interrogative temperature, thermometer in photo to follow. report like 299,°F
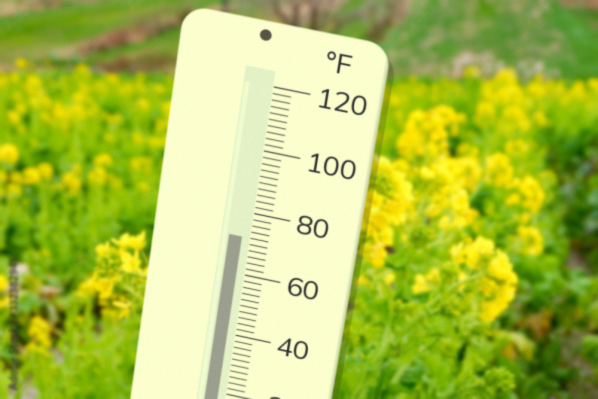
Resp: 72,°F
